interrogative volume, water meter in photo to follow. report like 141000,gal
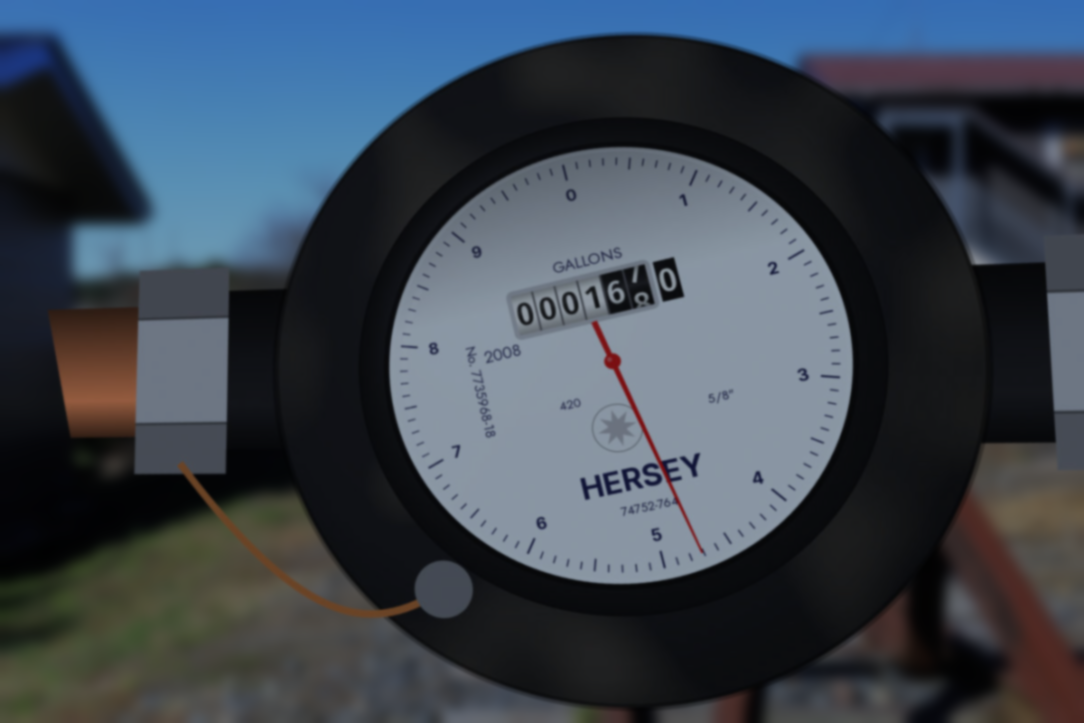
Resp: 1674.7,gal
